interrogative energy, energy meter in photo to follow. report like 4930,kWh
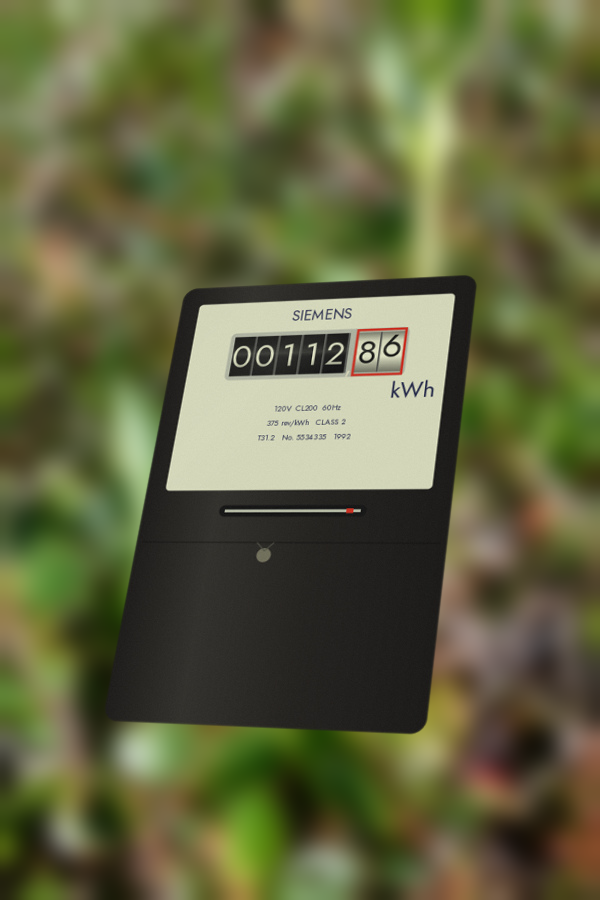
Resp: 112.86,kWh
